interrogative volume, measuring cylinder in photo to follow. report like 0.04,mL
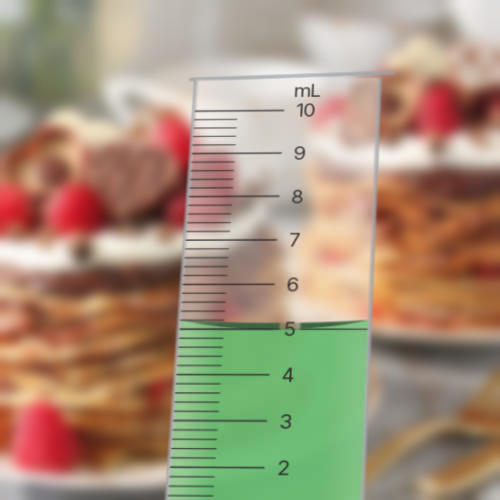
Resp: 5,mL
